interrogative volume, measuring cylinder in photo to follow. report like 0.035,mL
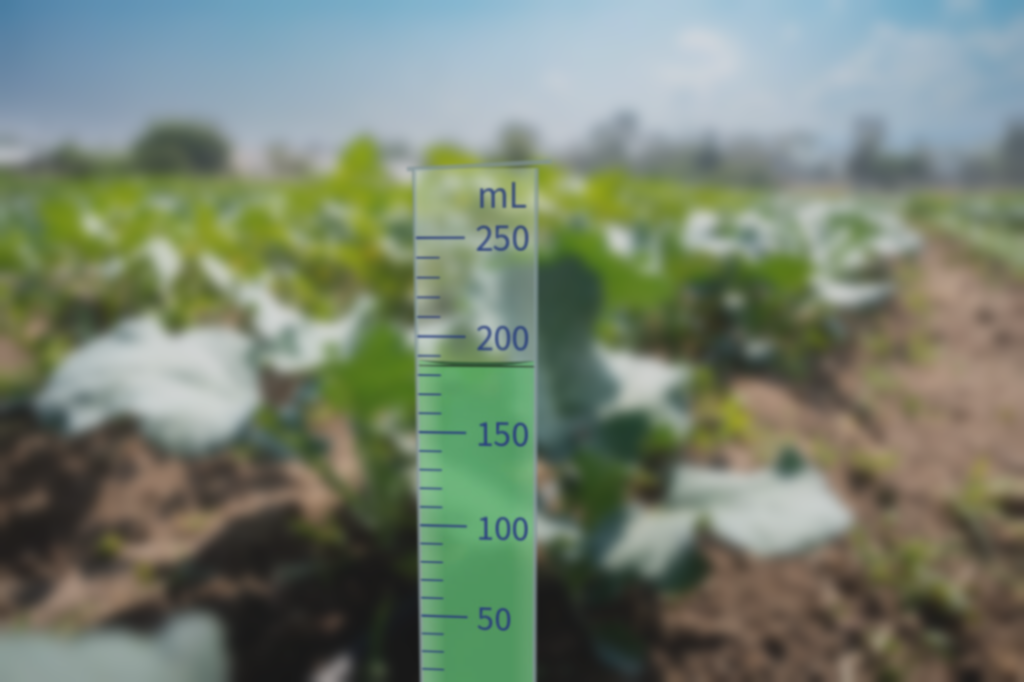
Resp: 185,mL
